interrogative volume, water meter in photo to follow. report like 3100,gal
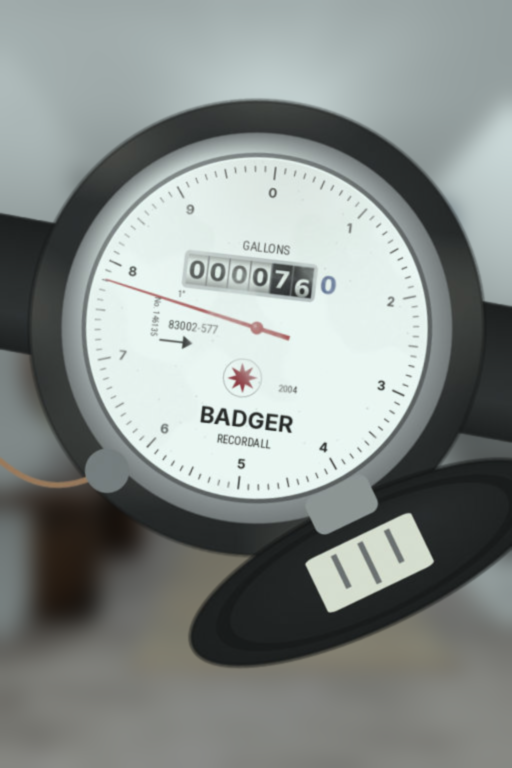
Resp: 757.8,gal
